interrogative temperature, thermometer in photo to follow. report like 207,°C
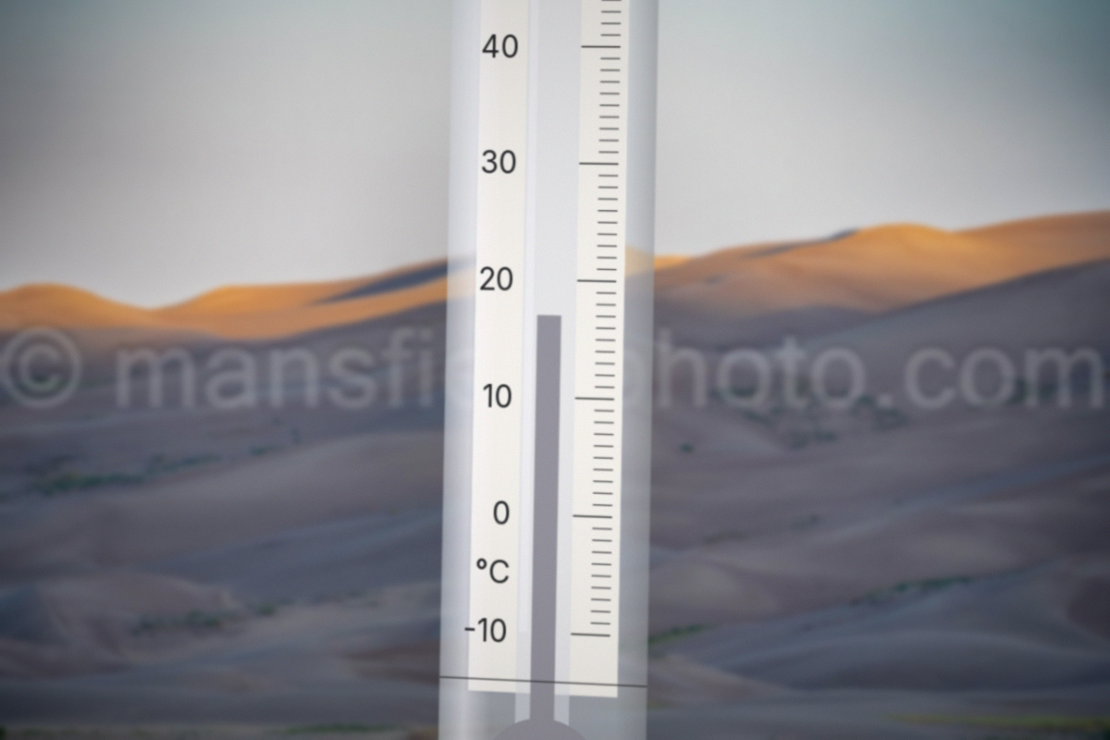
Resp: 17,°C
